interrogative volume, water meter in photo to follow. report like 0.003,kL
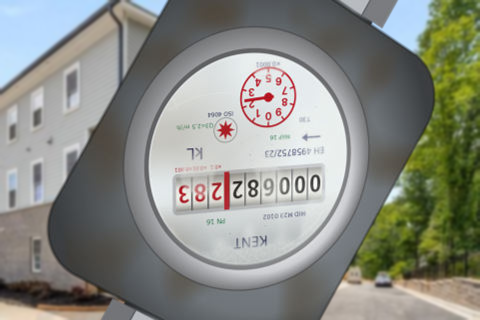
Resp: 682.2832,kL
